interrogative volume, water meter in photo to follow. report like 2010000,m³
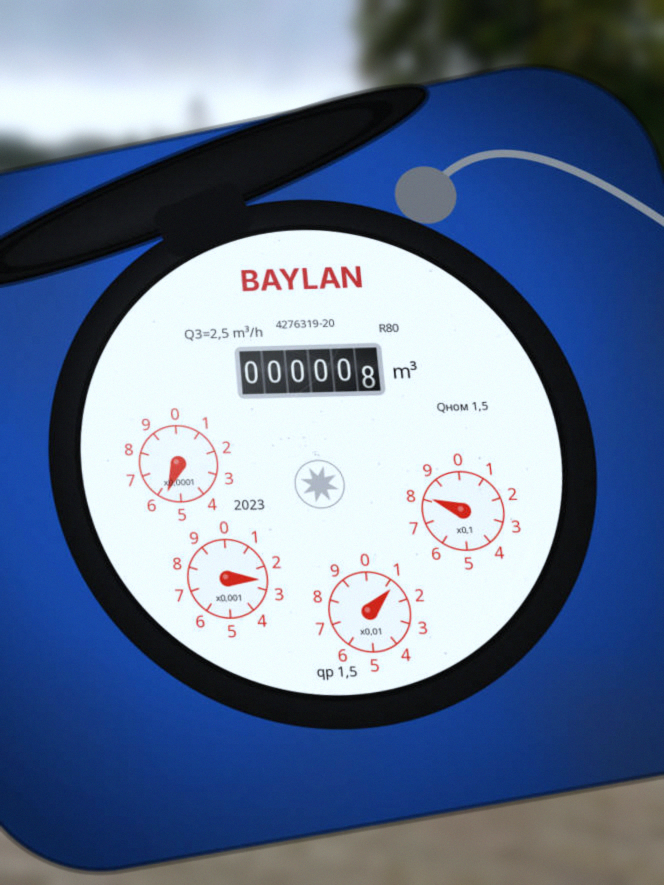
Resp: 7.8125,m³
